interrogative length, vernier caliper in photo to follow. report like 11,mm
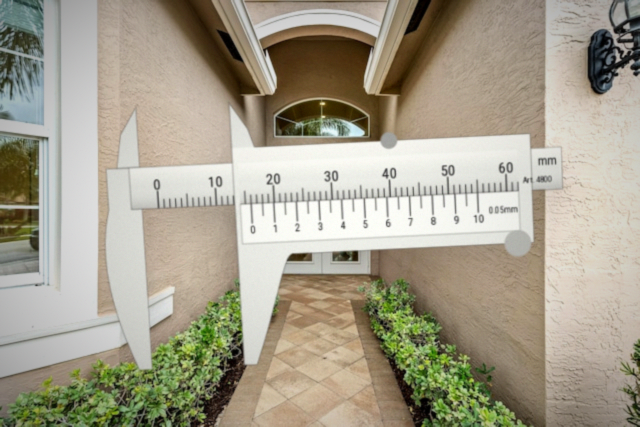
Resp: 16.0,mm
